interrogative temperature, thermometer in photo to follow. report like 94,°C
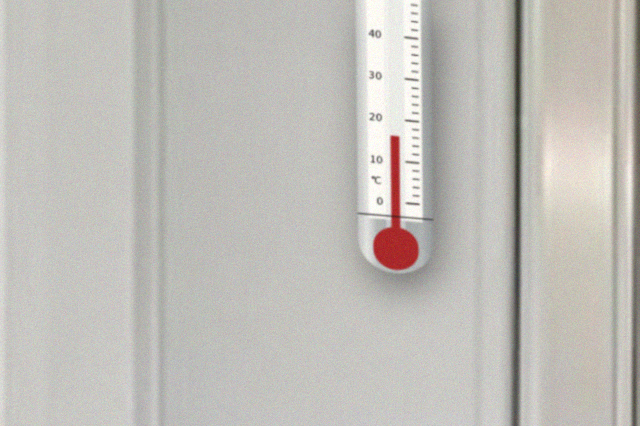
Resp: 16,°C
